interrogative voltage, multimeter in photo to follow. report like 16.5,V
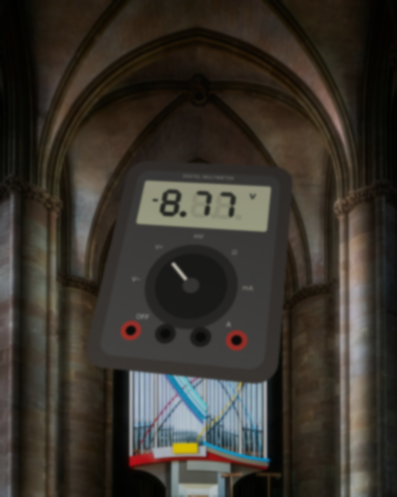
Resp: -8.77,V
